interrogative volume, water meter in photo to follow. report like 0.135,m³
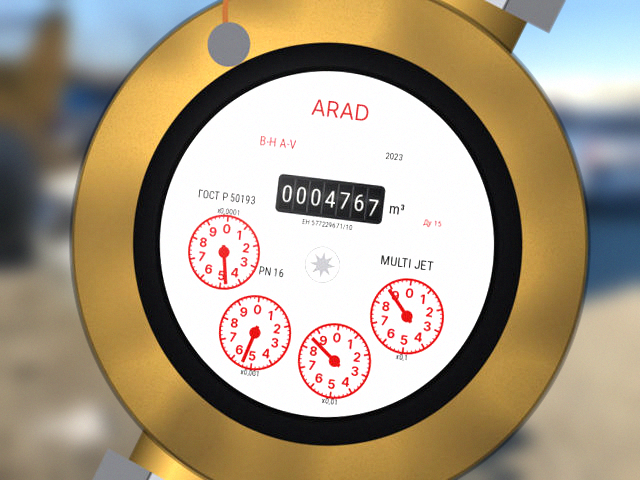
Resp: 4766.8854,m³
